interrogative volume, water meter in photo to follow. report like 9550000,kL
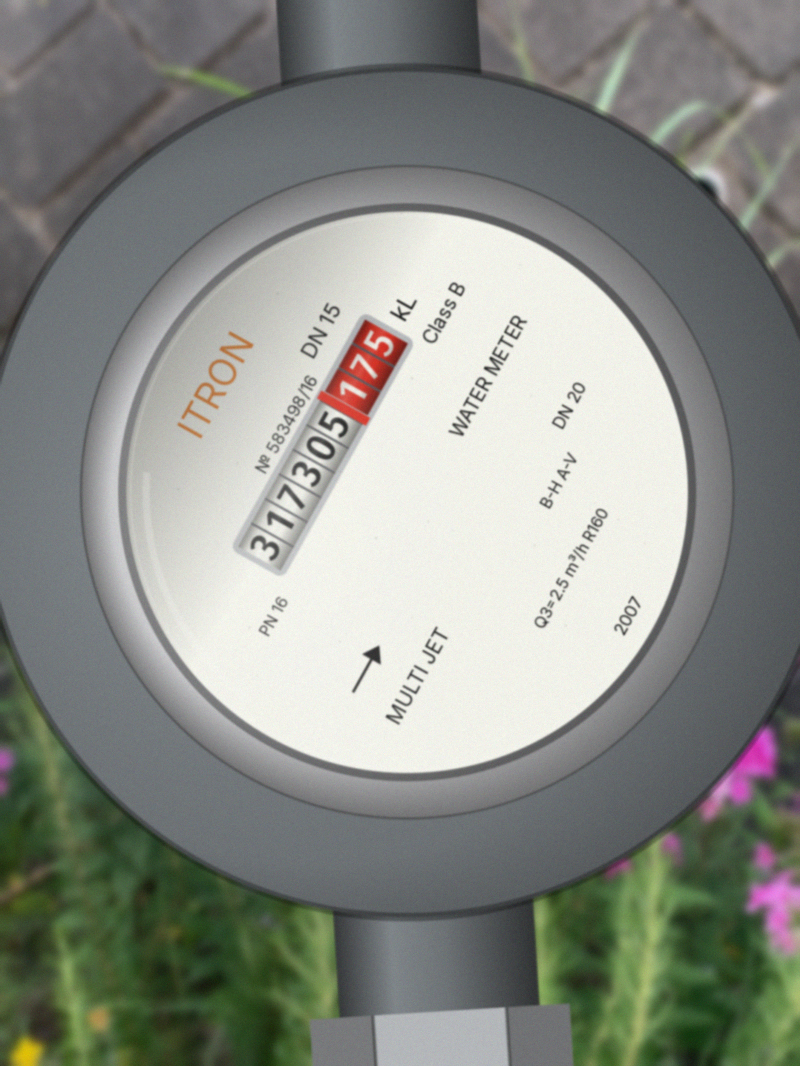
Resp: 317305.175,kL
